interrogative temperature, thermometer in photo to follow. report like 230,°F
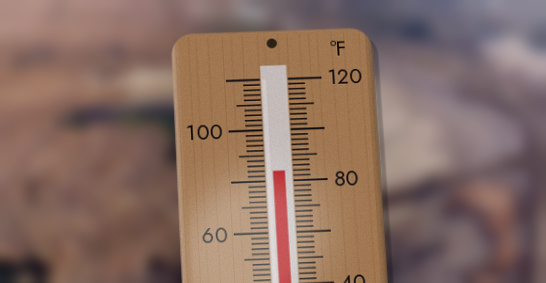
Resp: 84,°F
